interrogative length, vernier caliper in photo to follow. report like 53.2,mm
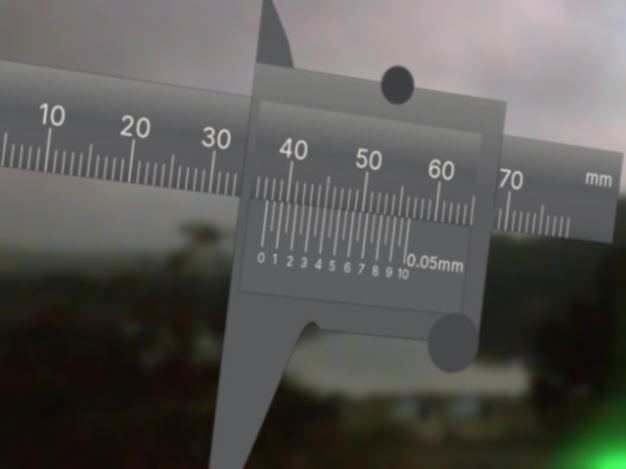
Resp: 37.4,mm
